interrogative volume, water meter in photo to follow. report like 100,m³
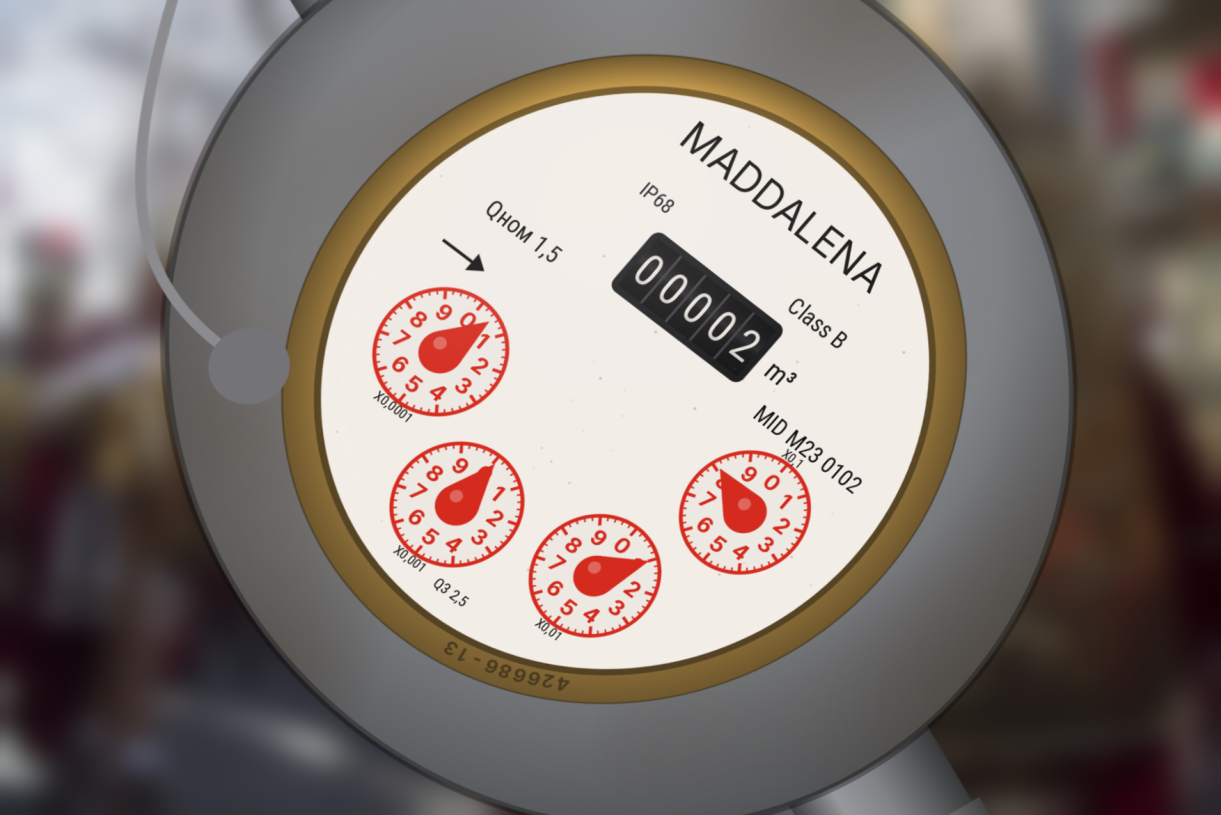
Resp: 2.8100,m³
